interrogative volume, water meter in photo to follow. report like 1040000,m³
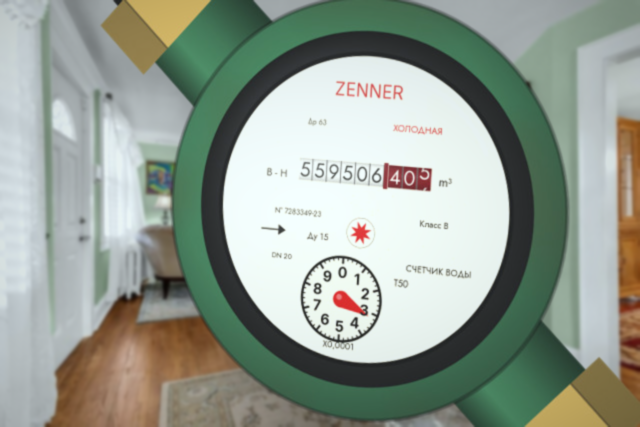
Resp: 559506.4053,m³
